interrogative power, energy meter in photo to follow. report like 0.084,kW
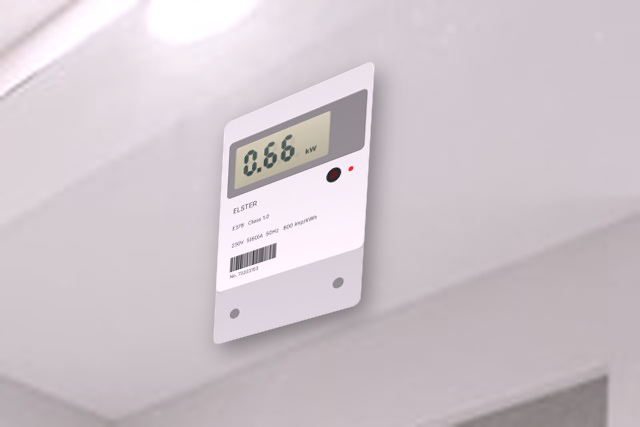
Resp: 0.66,kW
